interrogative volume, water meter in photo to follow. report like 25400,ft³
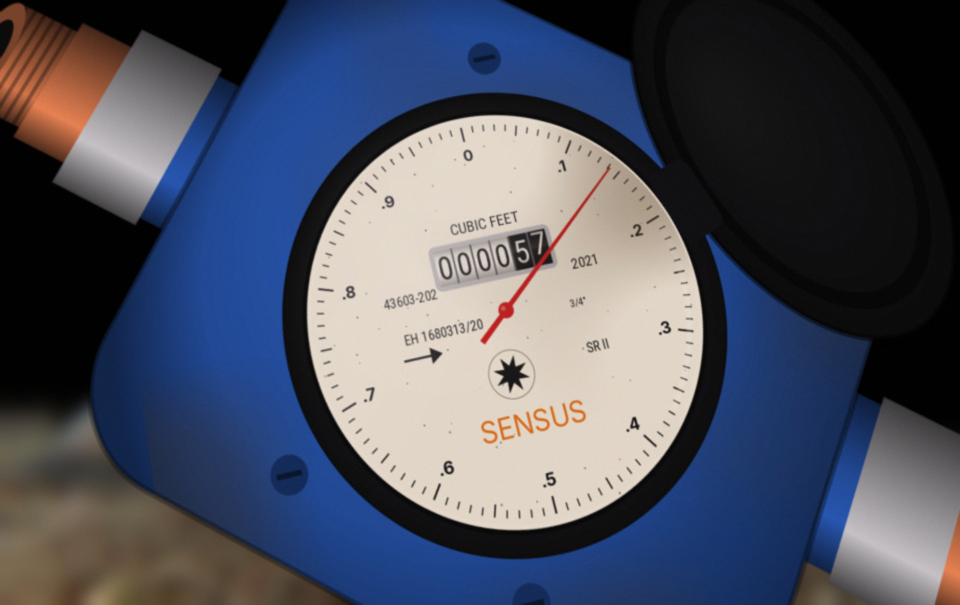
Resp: 57.14,ft³
